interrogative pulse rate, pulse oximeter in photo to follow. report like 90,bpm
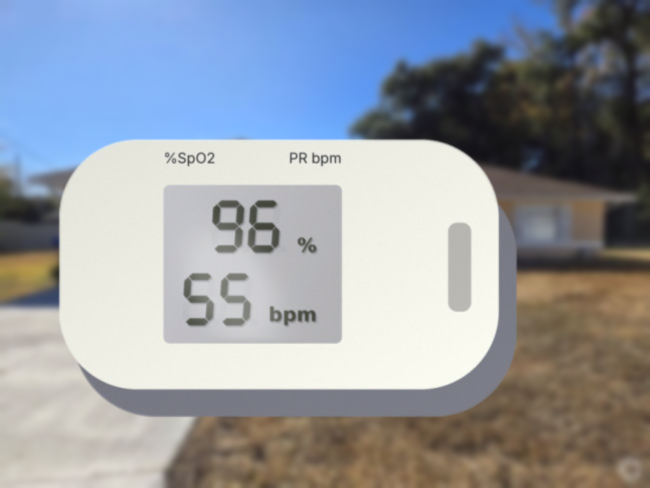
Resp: 55,bpm
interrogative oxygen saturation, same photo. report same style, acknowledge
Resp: 96,%
